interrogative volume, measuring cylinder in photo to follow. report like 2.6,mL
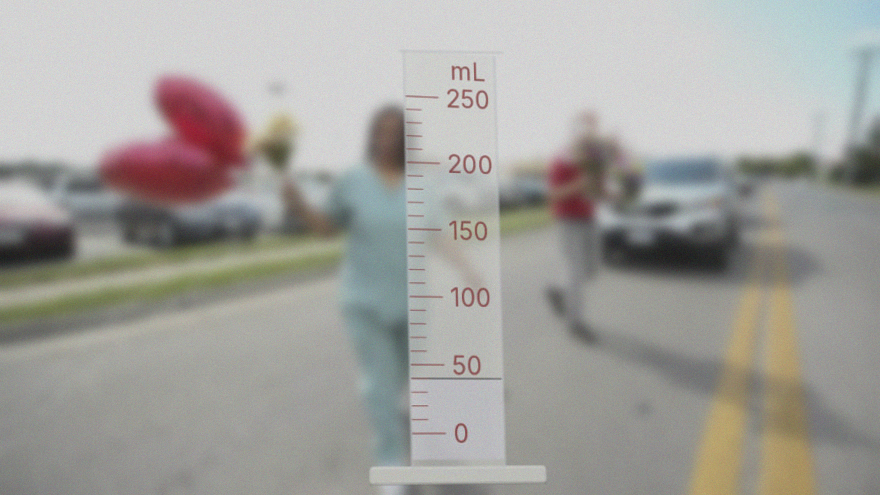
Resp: 40,mL
